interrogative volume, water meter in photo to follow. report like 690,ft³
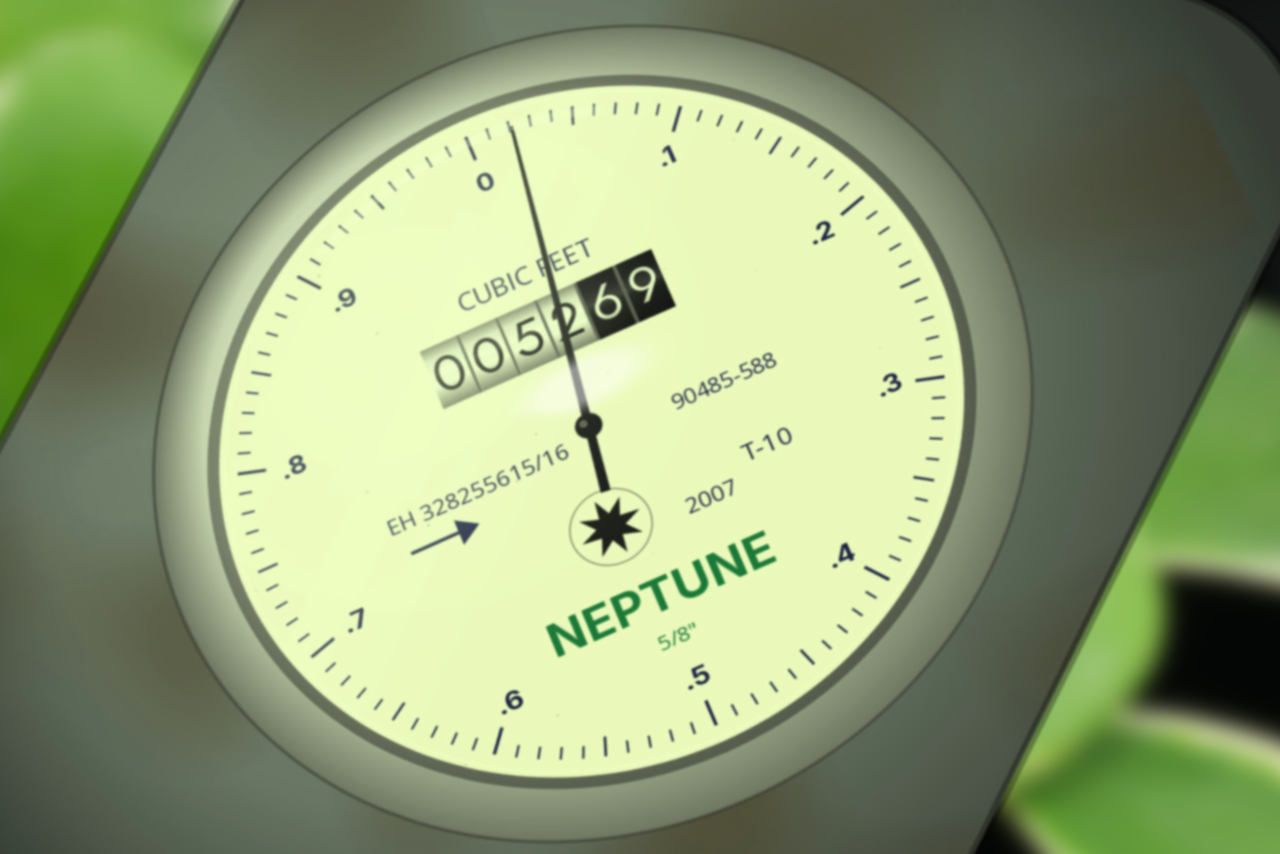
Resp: 5269.02,ft³
